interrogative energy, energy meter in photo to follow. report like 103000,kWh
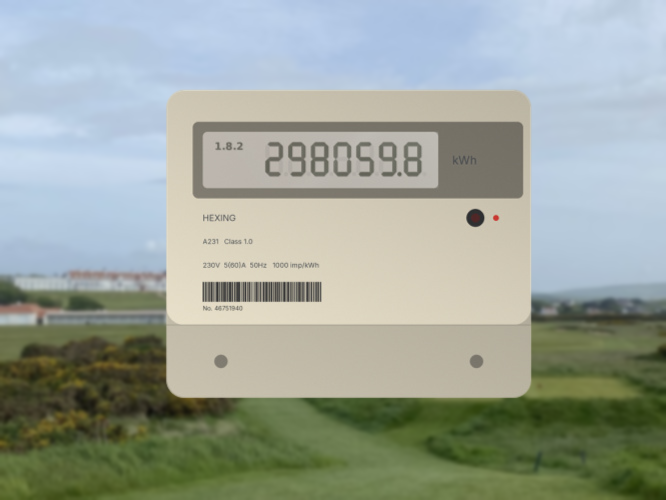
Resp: 298059.8,kWh
